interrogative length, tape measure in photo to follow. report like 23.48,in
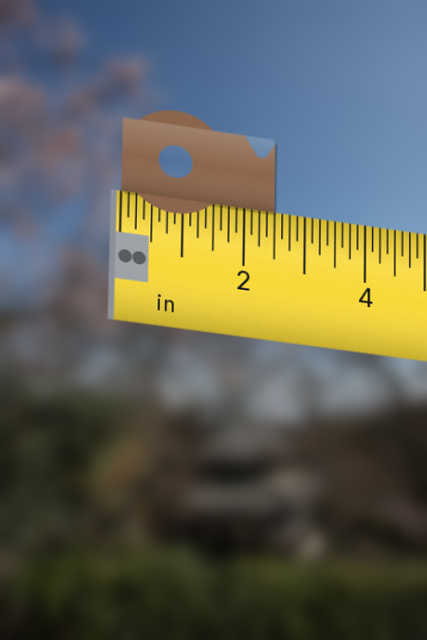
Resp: 2.5,in
